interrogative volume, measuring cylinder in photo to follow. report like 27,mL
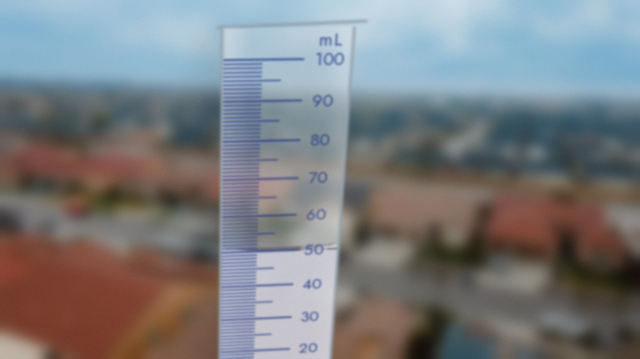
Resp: 50,mL
